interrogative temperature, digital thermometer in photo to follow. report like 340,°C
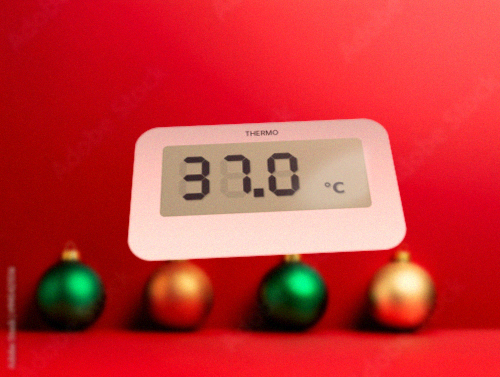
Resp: 37.0,°C
